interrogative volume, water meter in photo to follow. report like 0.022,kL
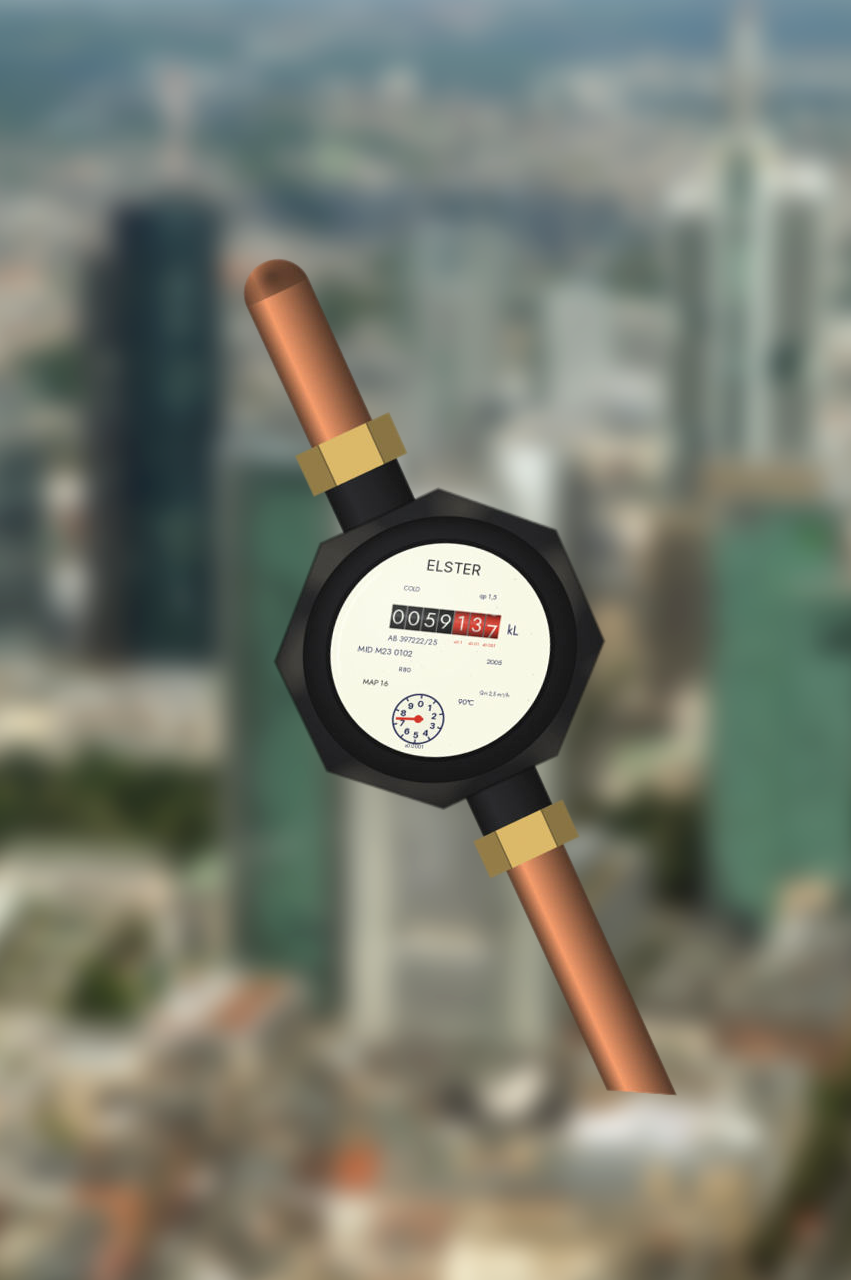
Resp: 59.1367,kL
